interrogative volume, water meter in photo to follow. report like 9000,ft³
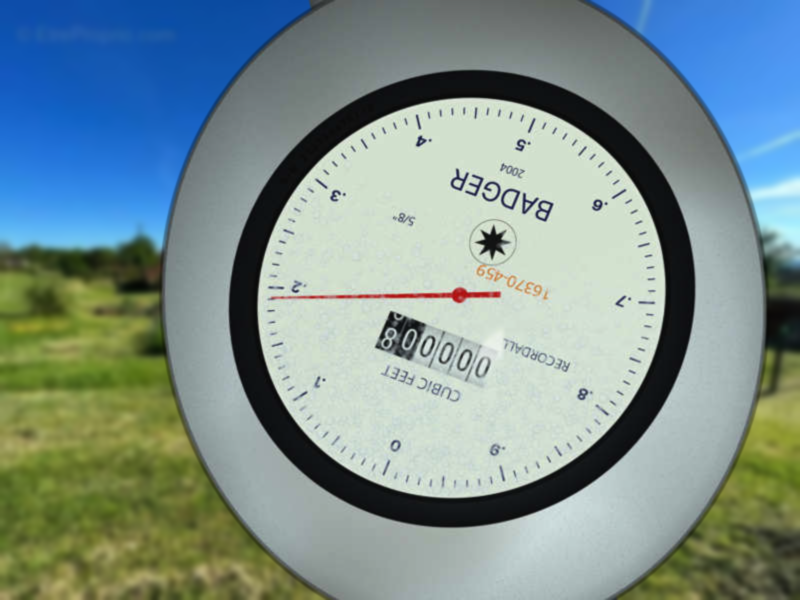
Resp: 8.19,ft³
